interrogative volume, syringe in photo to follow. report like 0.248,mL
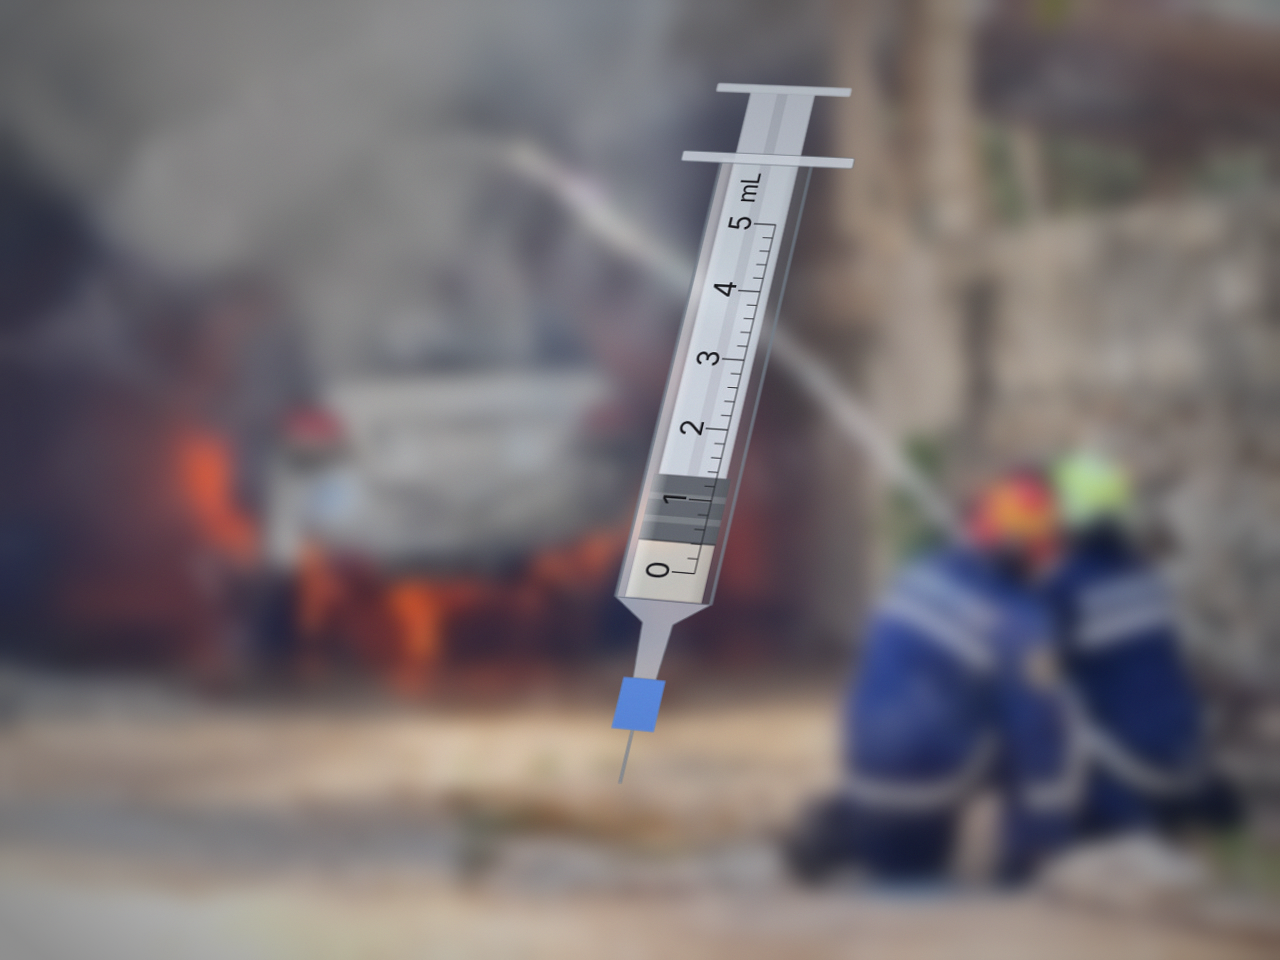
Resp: 0.4,mL
